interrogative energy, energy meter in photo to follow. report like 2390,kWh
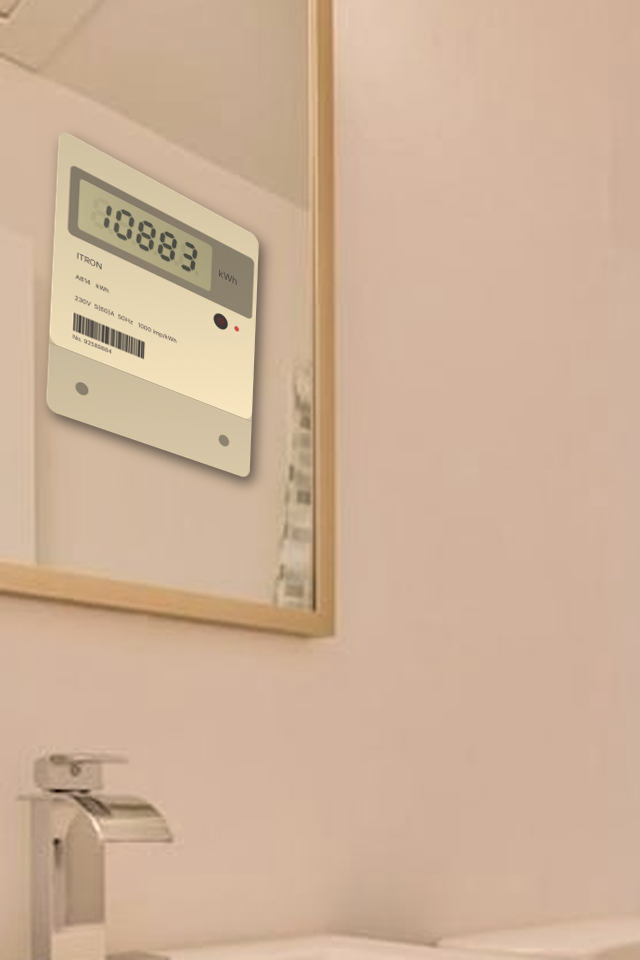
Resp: 10883,kWh
